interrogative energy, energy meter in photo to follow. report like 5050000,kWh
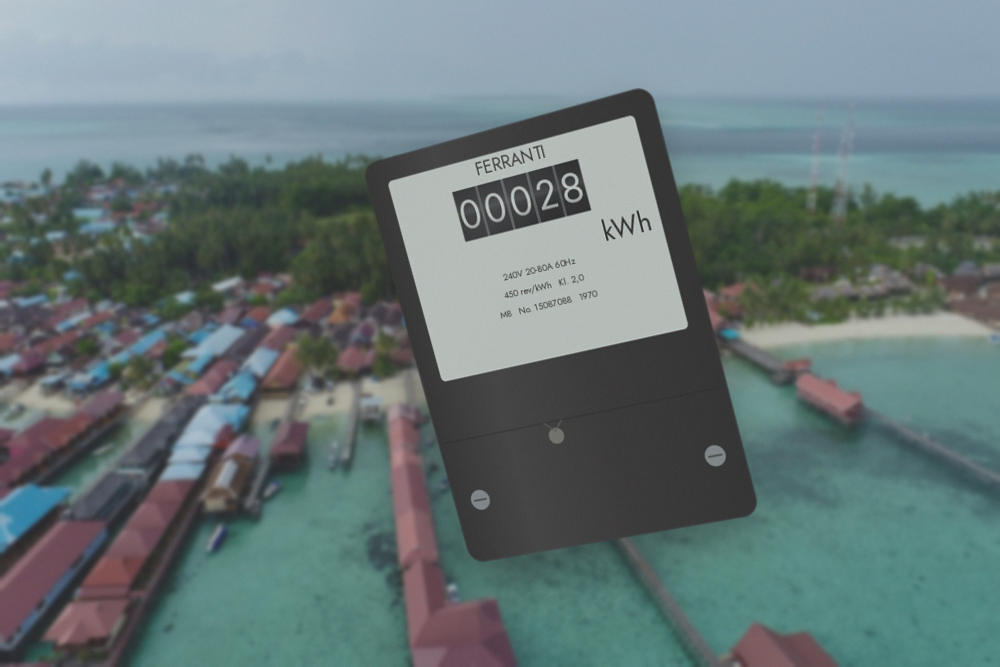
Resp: 28,kWh
